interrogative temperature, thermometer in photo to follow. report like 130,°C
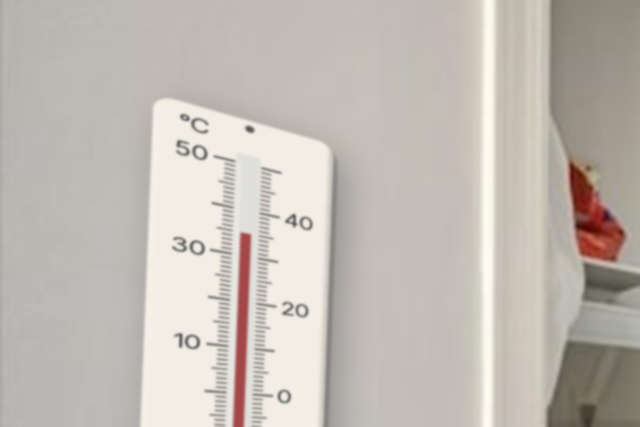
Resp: 35,°C
